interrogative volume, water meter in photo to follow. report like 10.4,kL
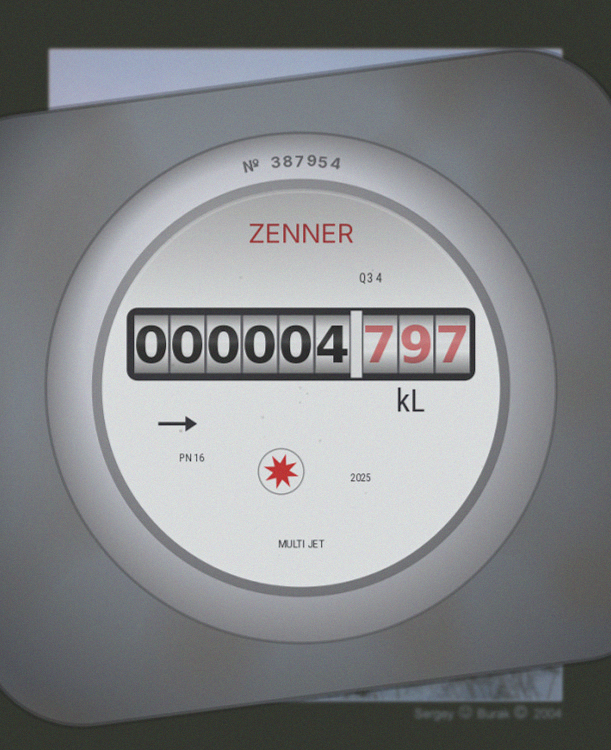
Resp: 4.797,kL
